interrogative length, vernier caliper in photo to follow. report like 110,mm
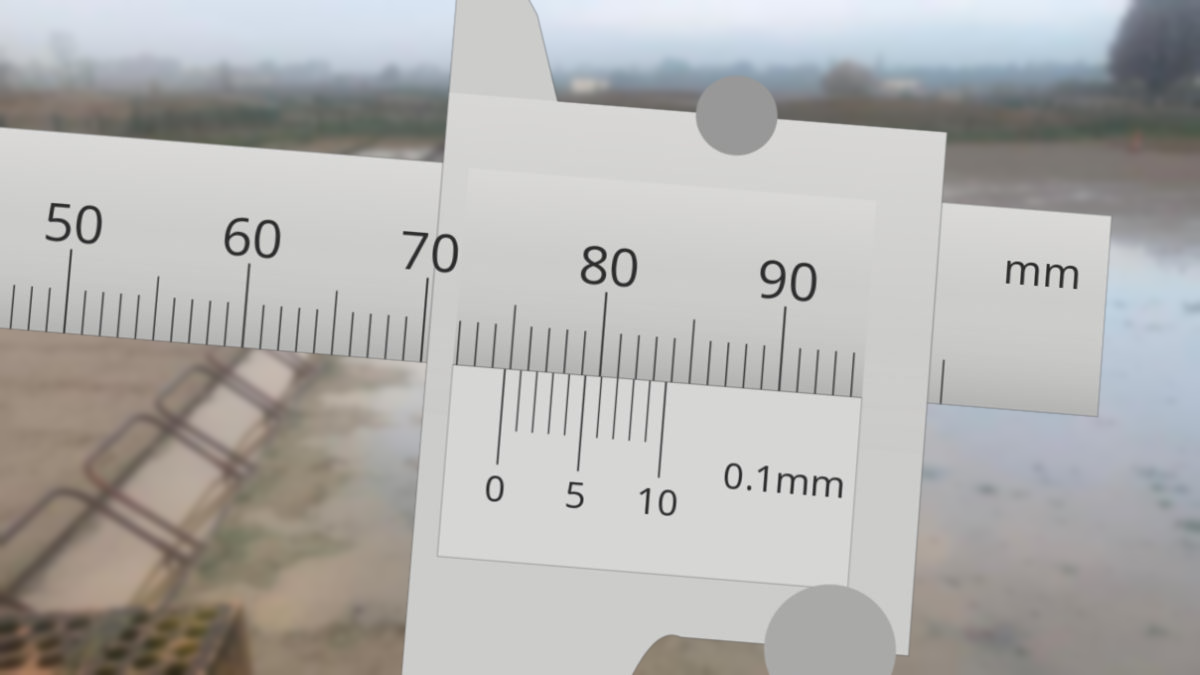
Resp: 74.7,mm
